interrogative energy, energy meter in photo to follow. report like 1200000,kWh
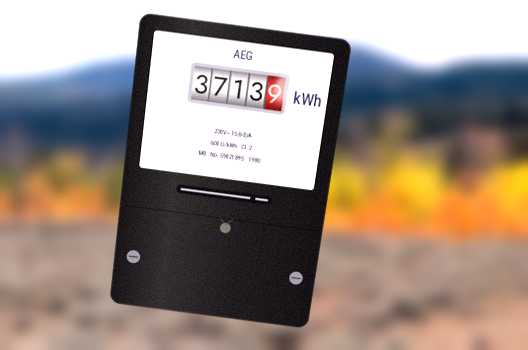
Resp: 3713.9,kWh
